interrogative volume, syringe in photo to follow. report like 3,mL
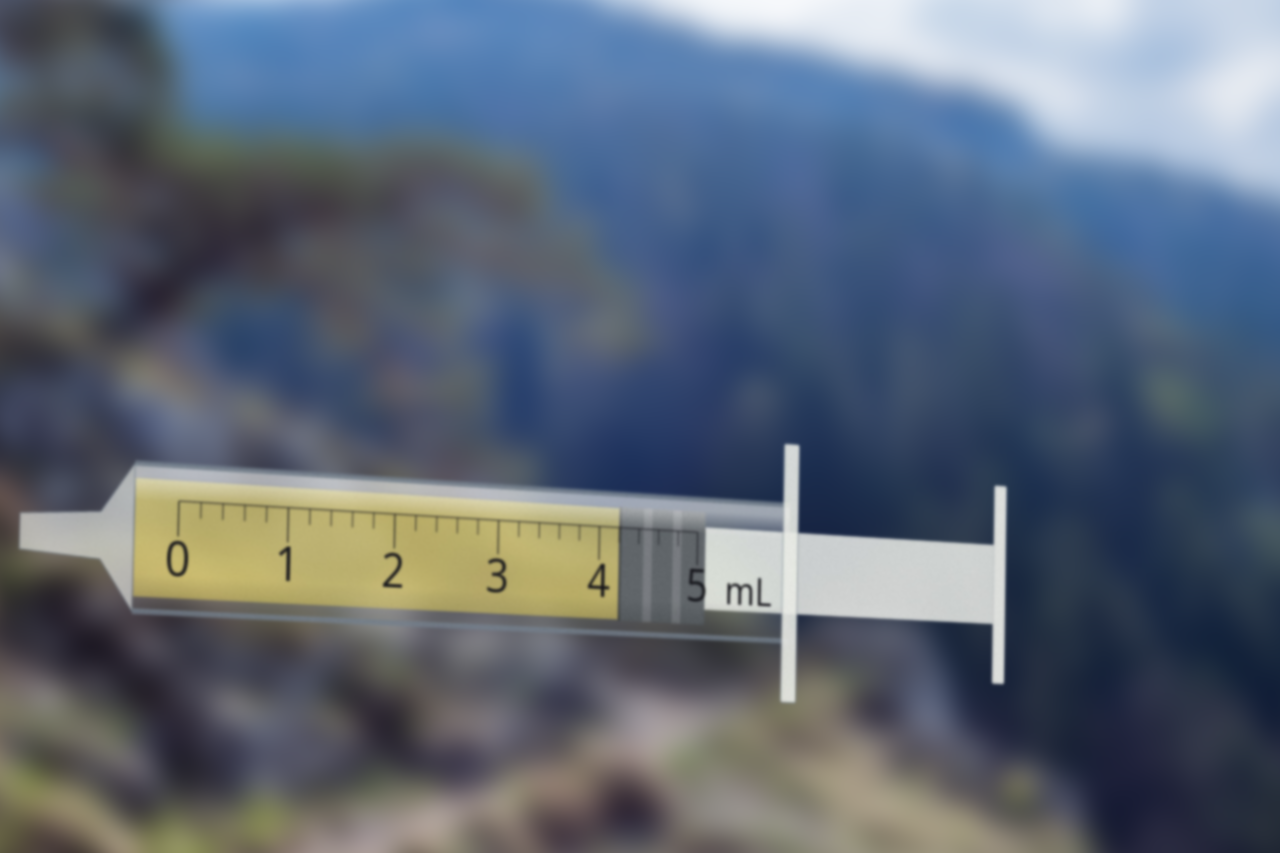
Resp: 4.2,mL
